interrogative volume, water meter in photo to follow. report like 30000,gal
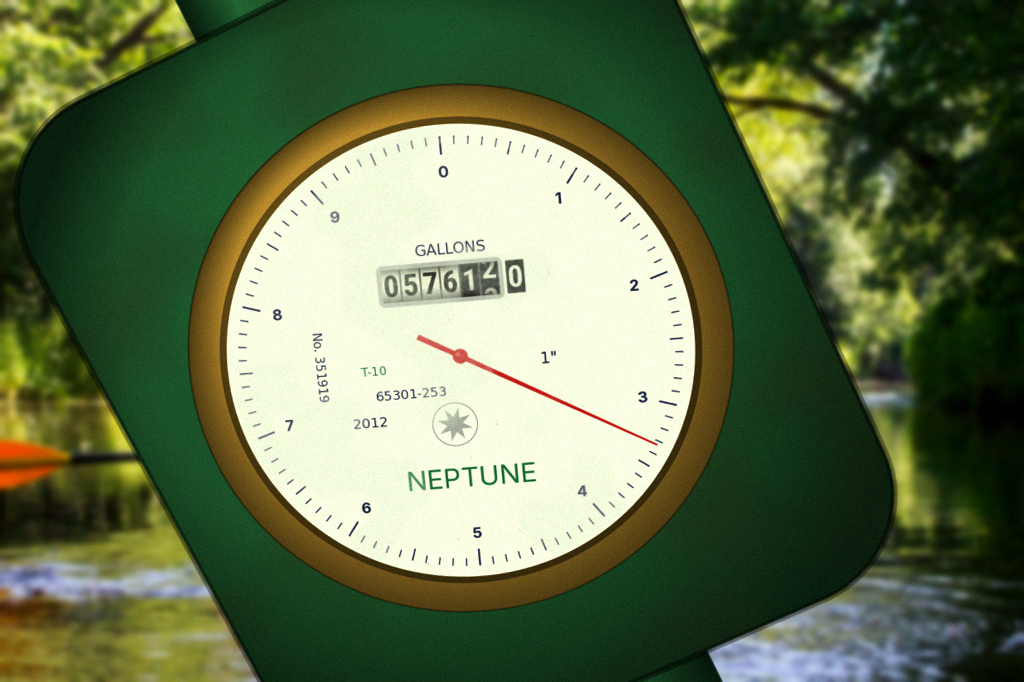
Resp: 576123.3,gal
